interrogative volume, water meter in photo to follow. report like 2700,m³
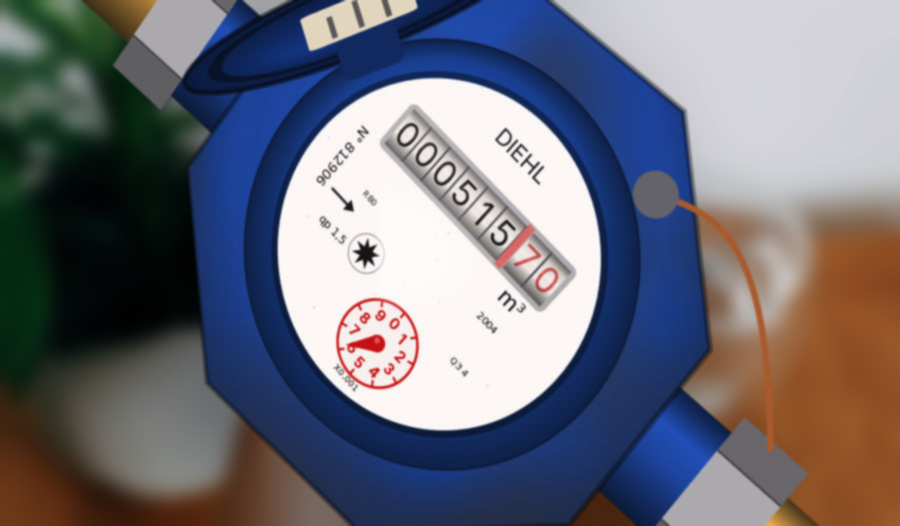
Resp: 515.706,m³
